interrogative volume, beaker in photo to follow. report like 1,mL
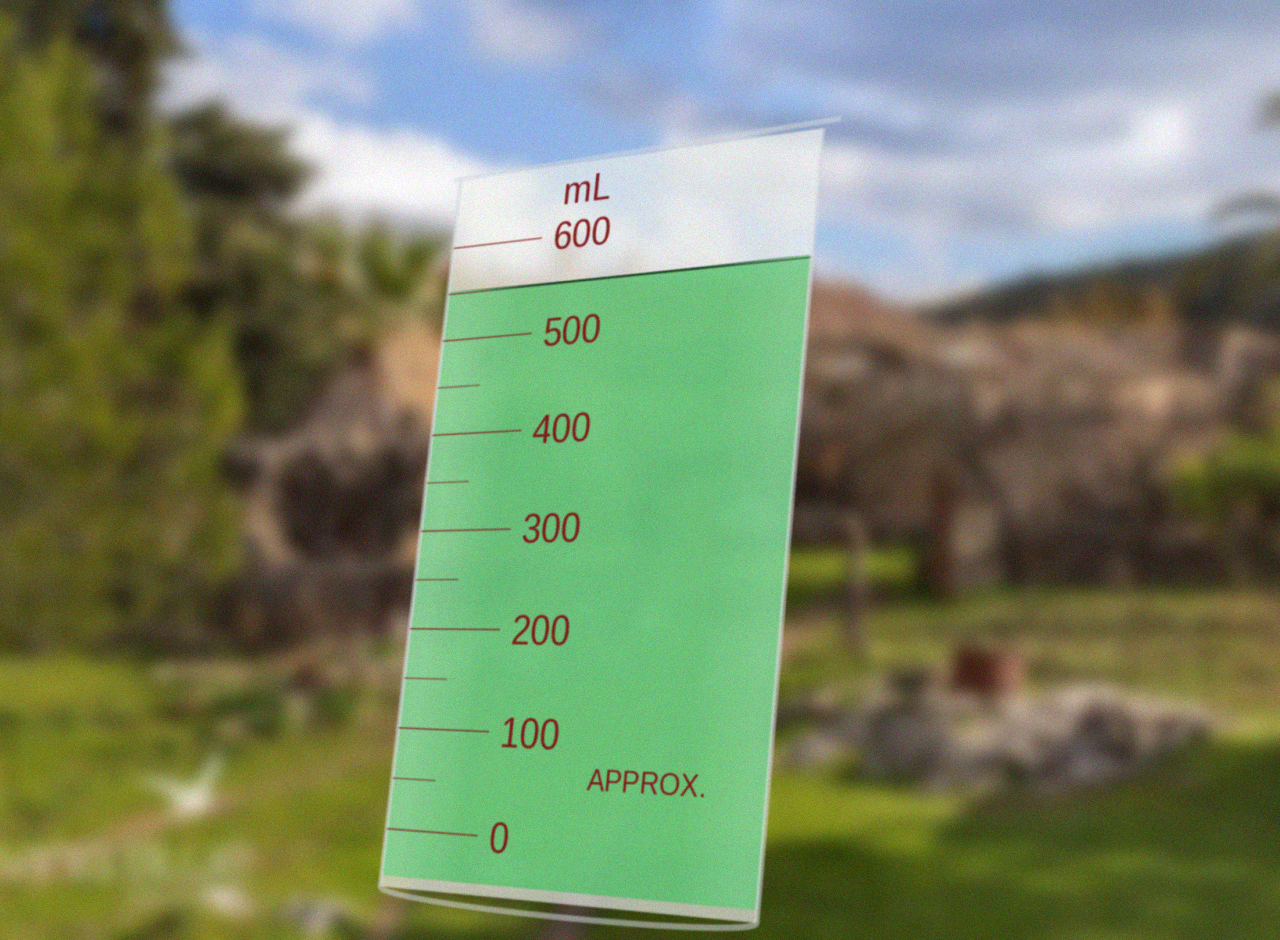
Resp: 550,mL
